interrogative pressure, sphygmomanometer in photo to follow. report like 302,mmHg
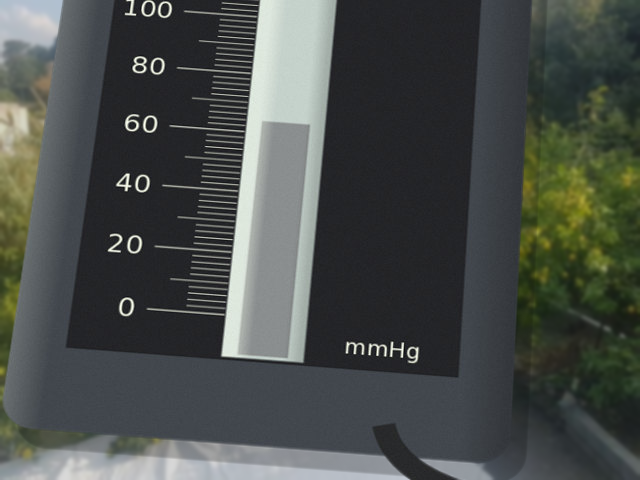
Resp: 64,mmHg
